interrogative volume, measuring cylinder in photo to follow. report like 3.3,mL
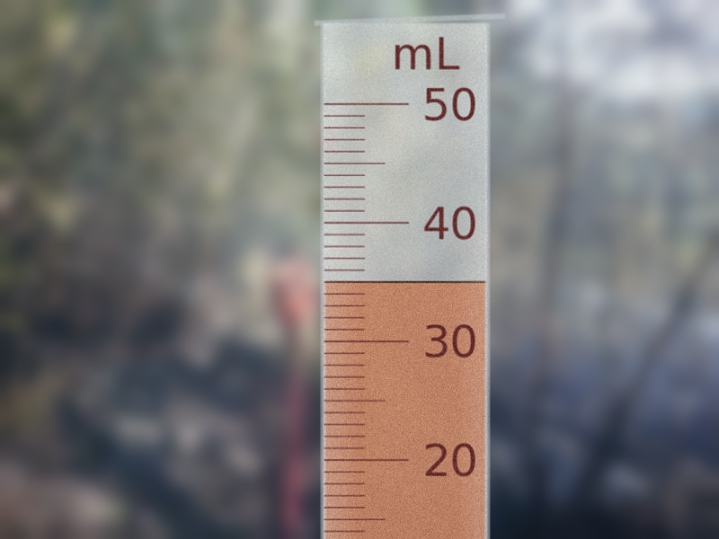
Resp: 35,mL
